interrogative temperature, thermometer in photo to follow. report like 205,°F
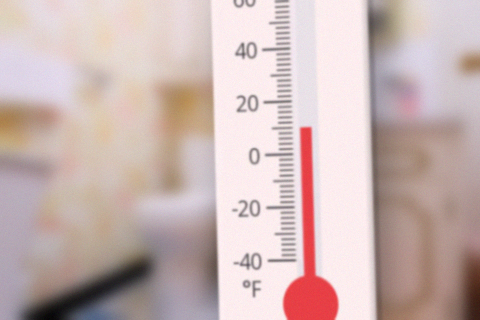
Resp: 10,°F
